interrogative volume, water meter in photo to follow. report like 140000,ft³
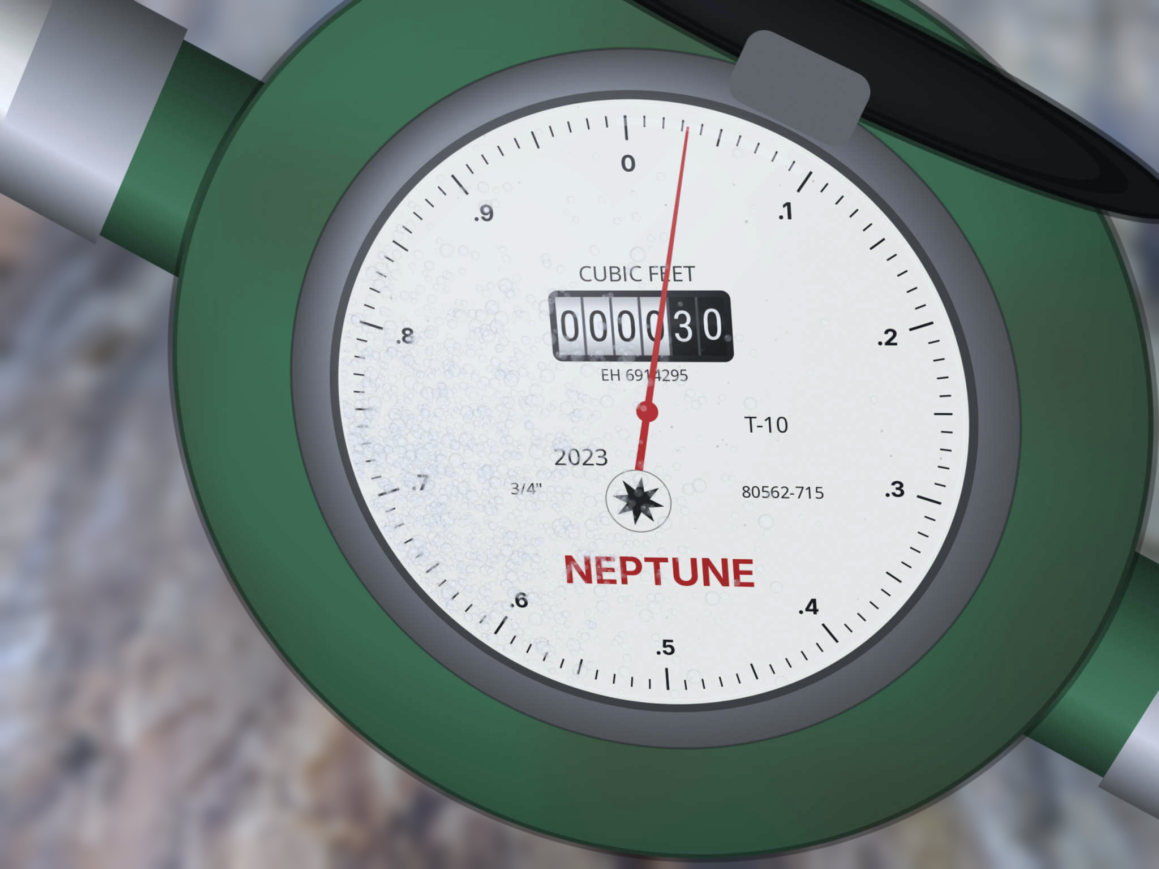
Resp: 30.03,ft³
